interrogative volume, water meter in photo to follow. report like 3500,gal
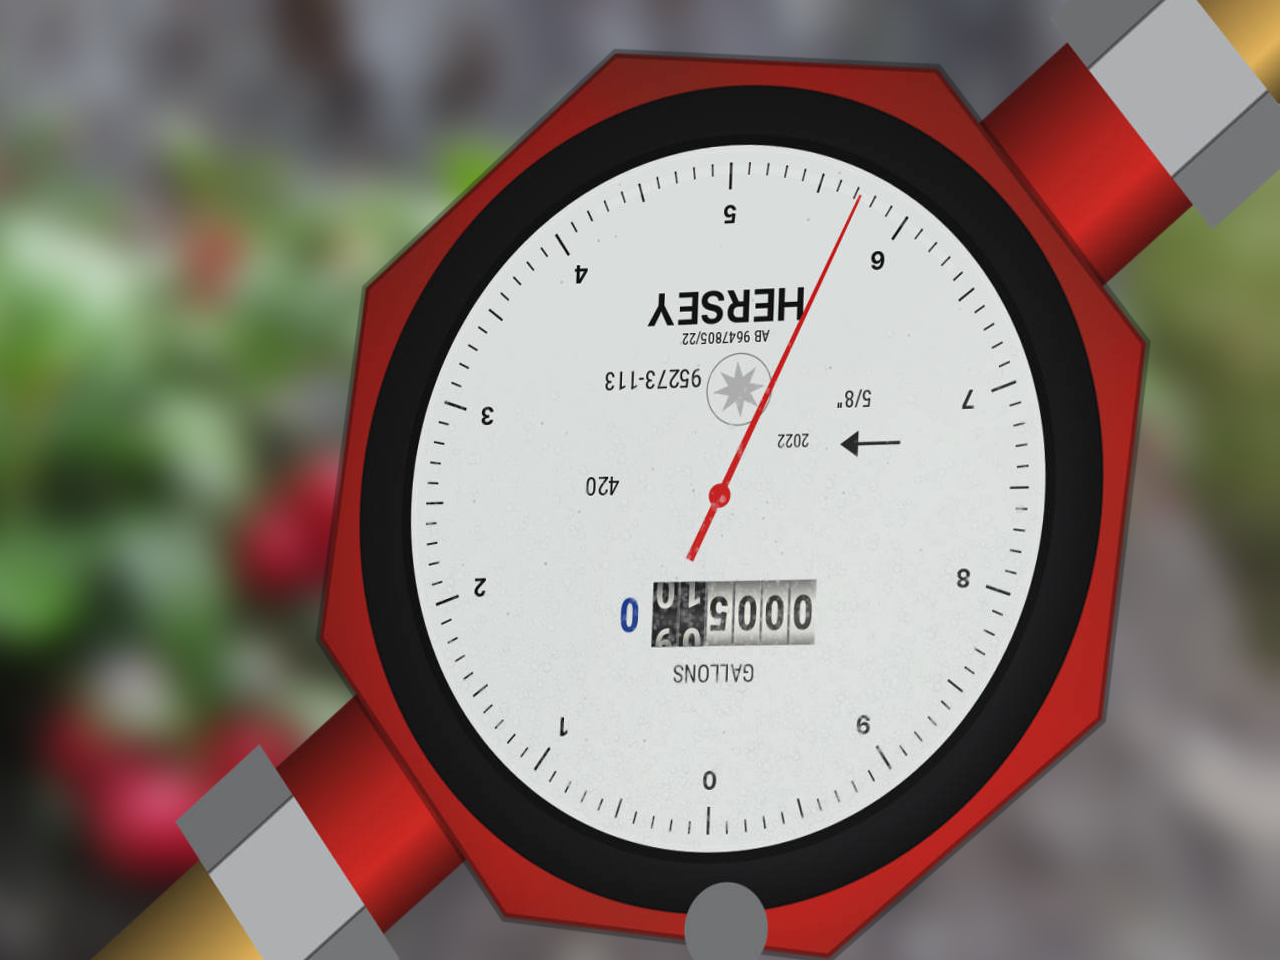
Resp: 5095.7,gal
